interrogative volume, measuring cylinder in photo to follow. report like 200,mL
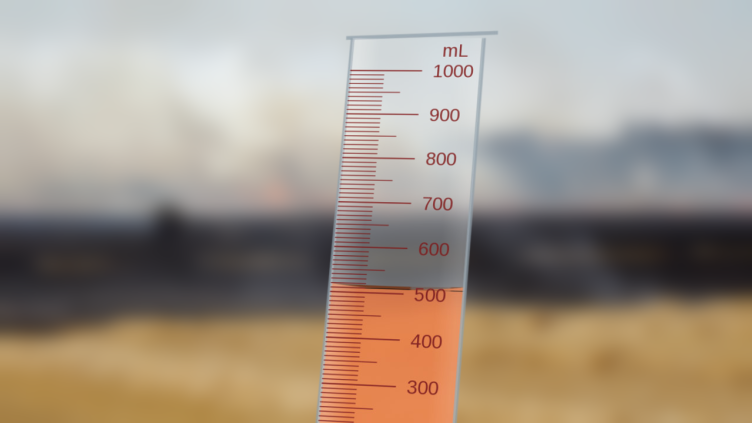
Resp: 510,mL
